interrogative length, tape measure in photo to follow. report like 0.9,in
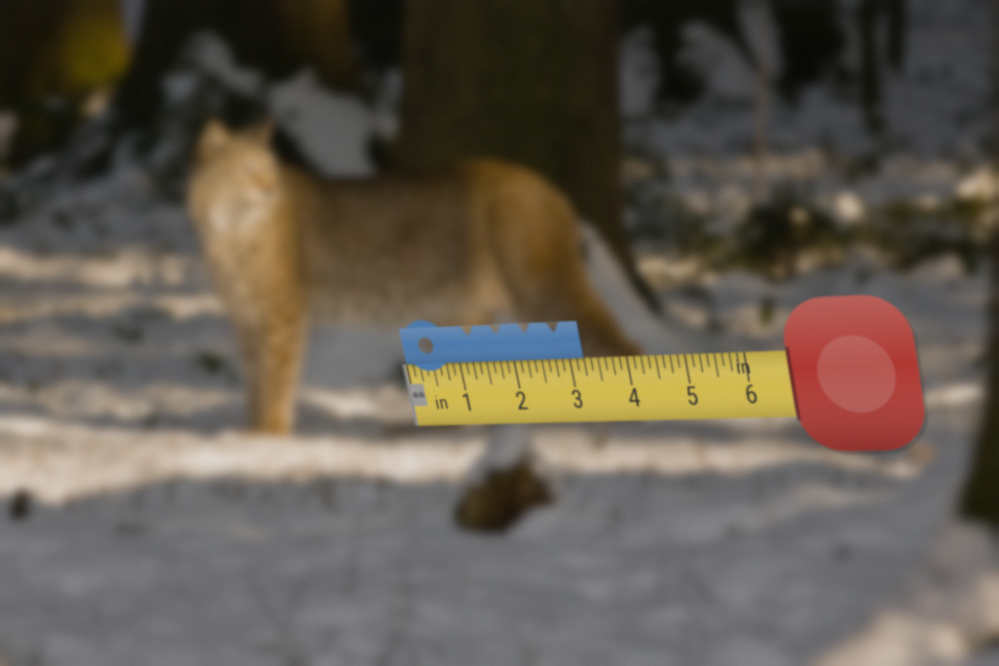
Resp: 3.25,in
